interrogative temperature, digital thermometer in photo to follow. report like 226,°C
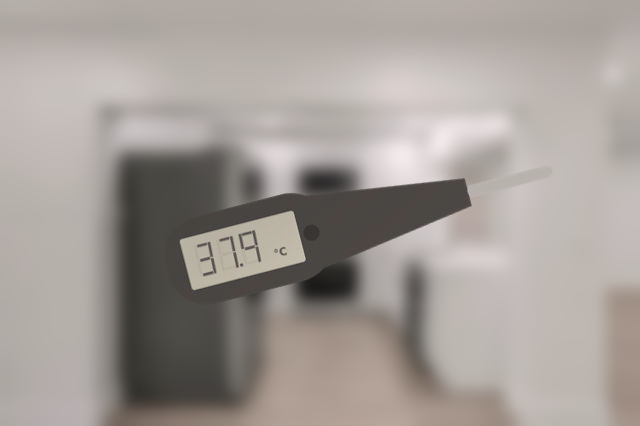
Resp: 37.9,°C
